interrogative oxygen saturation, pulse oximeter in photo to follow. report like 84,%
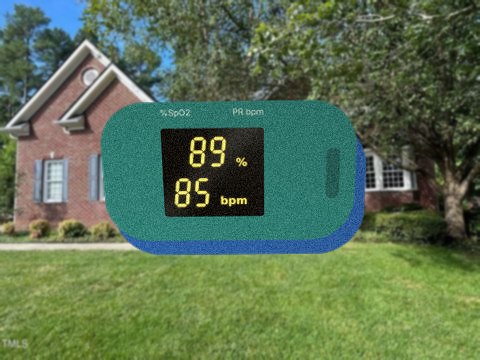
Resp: 89,%
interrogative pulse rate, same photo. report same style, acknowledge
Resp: 85,bpm
